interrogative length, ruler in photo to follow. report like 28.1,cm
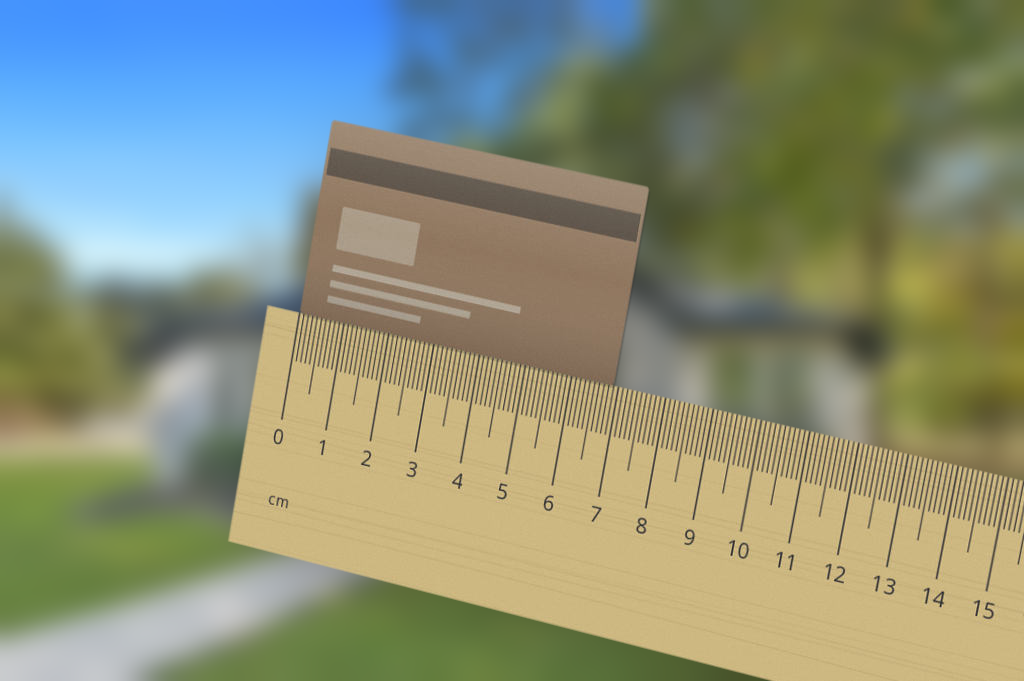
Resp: 6.9,cm
